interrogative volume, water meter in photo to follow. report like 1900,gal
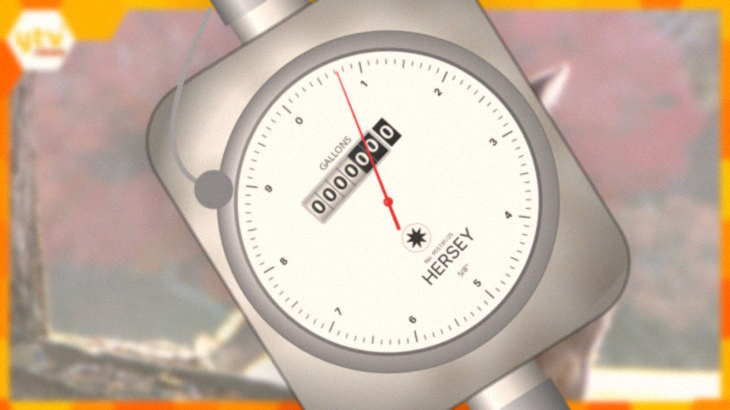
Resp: 0.7,gal
